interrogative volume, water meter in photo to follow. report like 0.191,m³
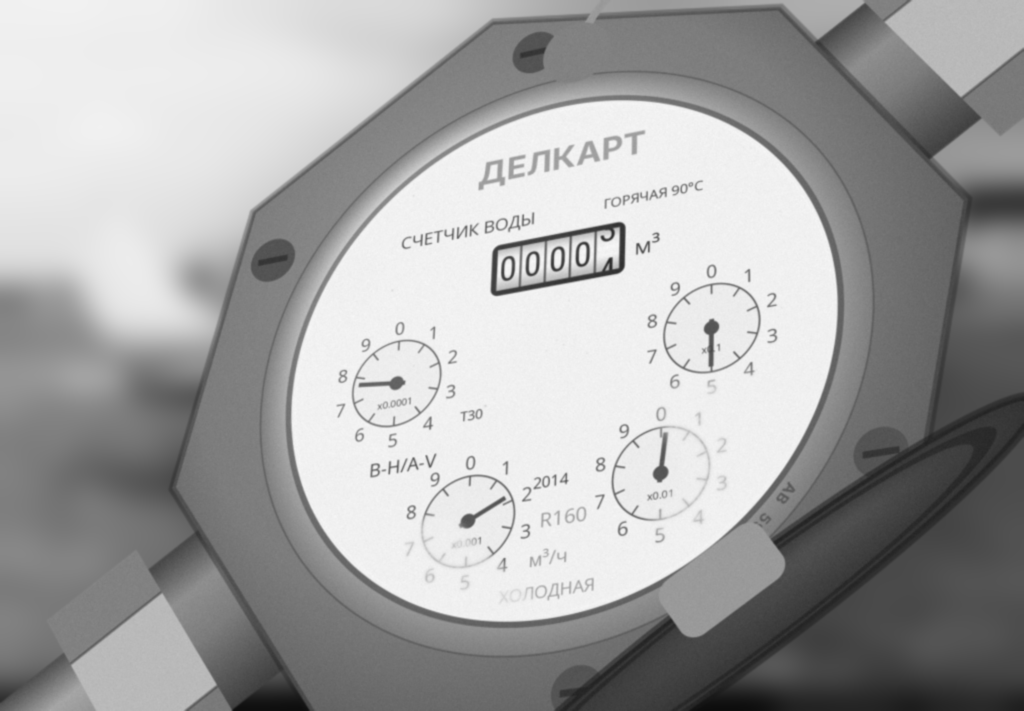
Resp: 3.5017,m³
